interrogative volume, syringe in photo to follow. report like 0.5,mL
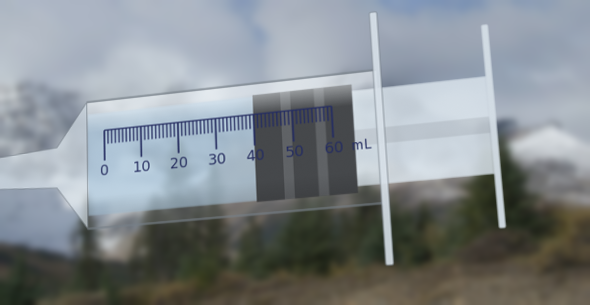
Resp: 40,mL
